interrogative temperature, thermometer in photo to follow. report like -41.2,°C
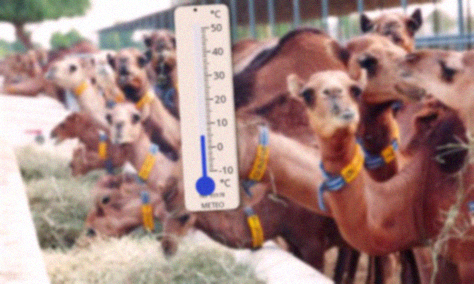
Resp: 5,°C
